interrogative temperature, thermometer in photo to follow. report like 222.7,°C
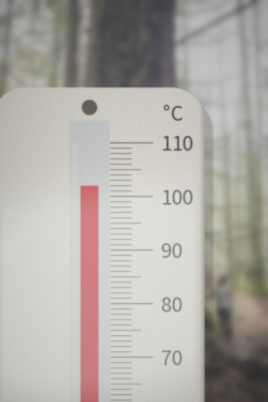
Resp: 102,°C
